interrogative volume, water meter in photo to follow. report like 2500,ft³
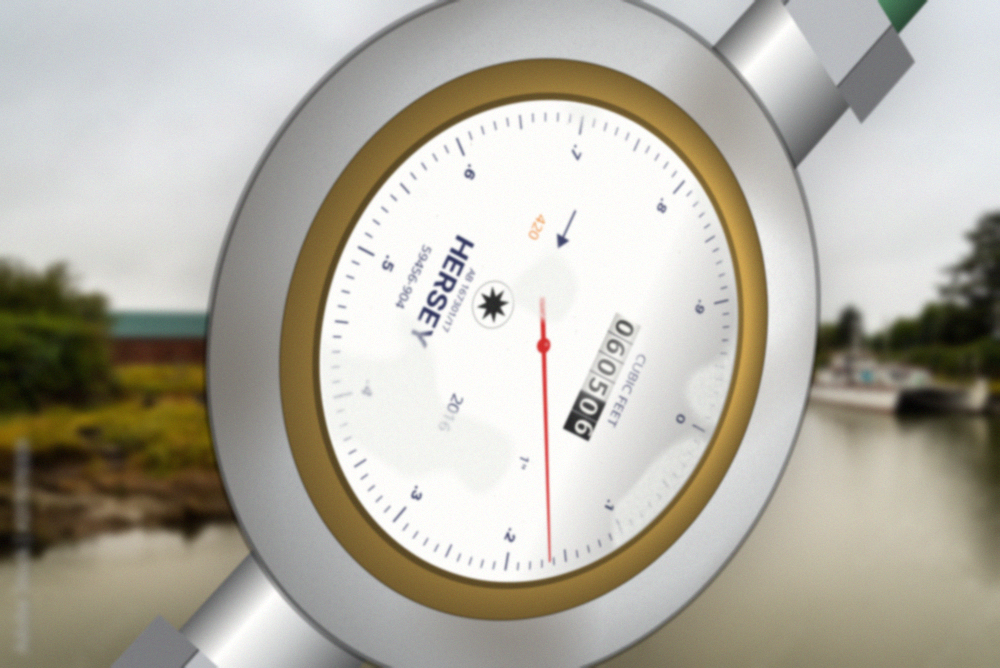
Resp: 60506.16,ft³
